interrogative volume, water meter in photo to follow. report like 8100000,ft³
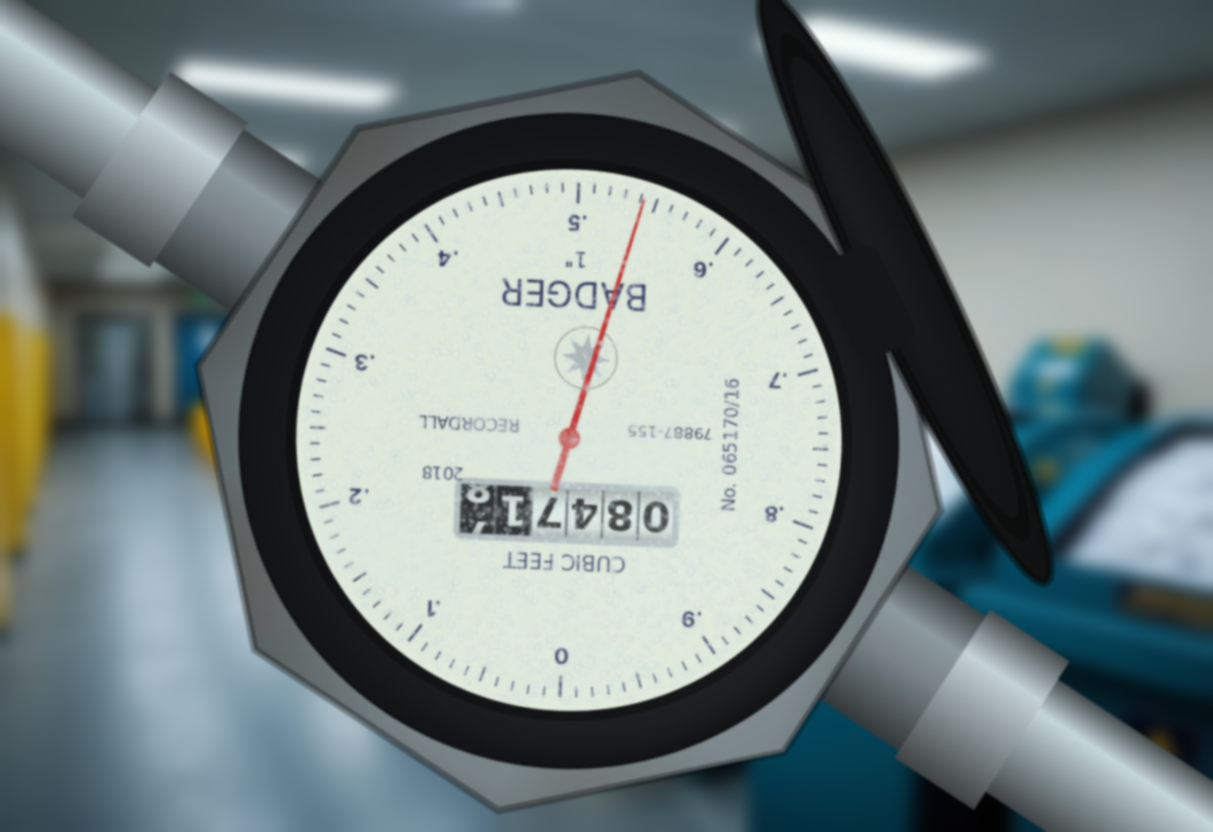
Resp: 84717.54,ft³
